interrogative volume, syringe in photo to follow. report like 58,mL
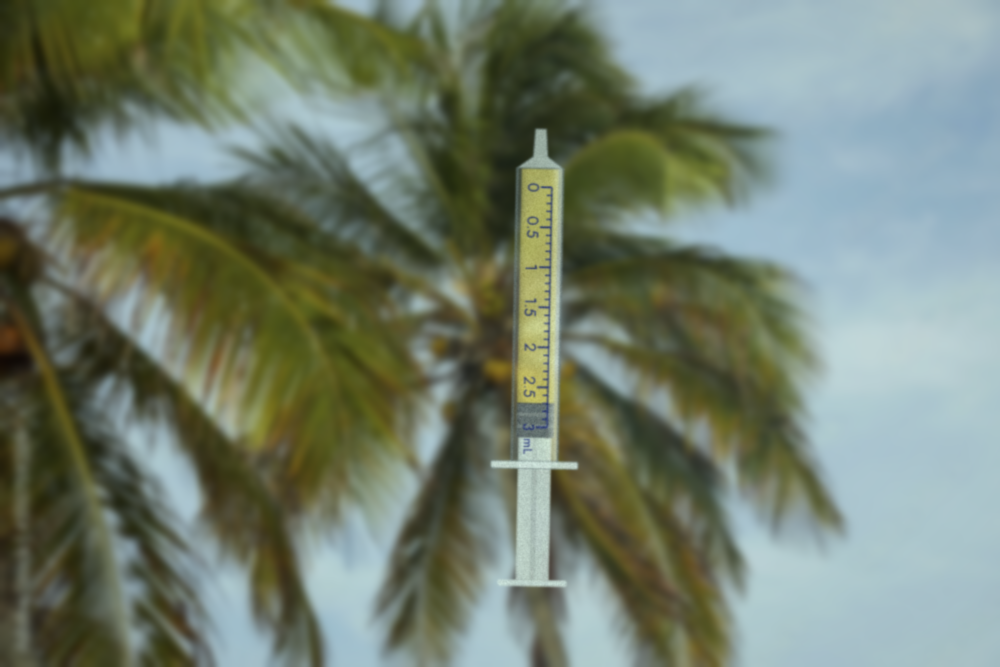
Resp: 2.7,mL
